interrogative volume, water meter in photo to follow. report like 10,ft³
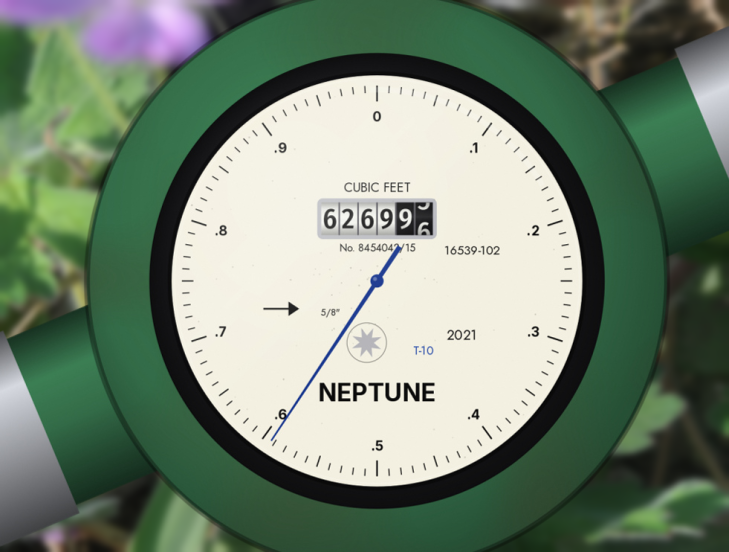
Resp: 626995.59,ft³
